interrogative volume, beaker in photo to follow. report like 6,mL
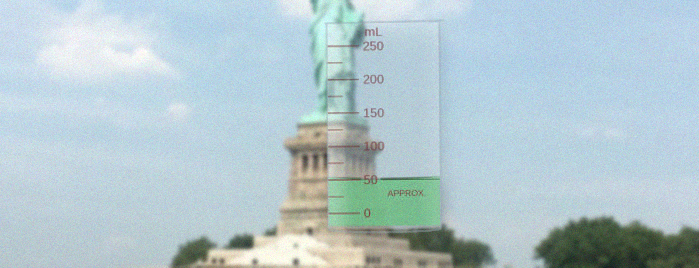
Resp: 50,mL
